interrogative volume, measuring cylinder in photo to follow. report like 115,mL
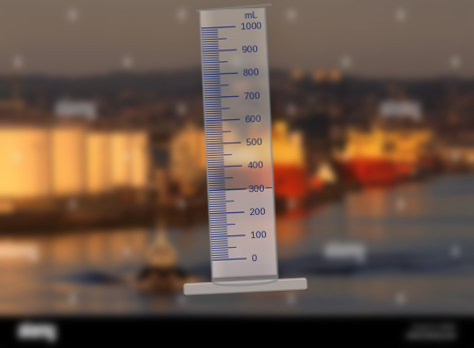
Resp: 300,mL
